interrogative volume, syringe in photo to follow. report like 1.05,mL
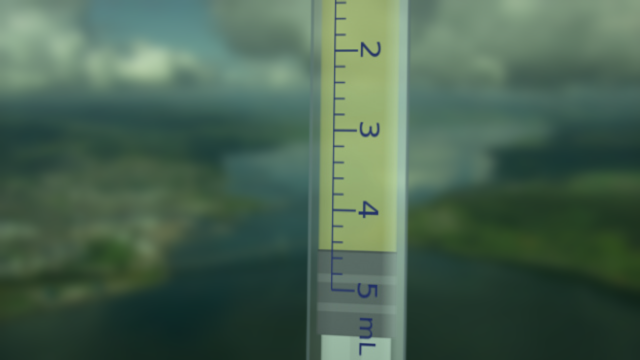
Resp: 4.5,mL
